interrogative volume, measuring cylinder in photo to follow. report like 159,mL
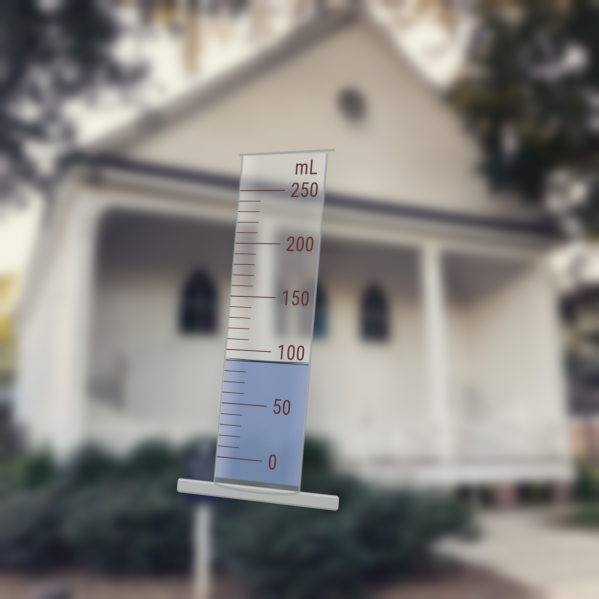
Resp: 90,mL
